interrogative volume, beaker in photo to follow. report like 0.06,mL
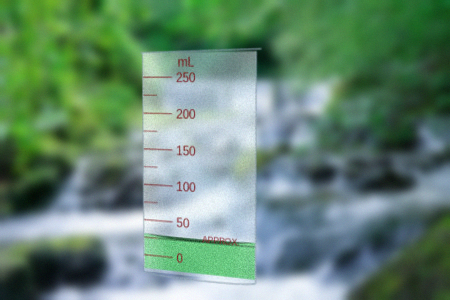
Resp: 25,mL
